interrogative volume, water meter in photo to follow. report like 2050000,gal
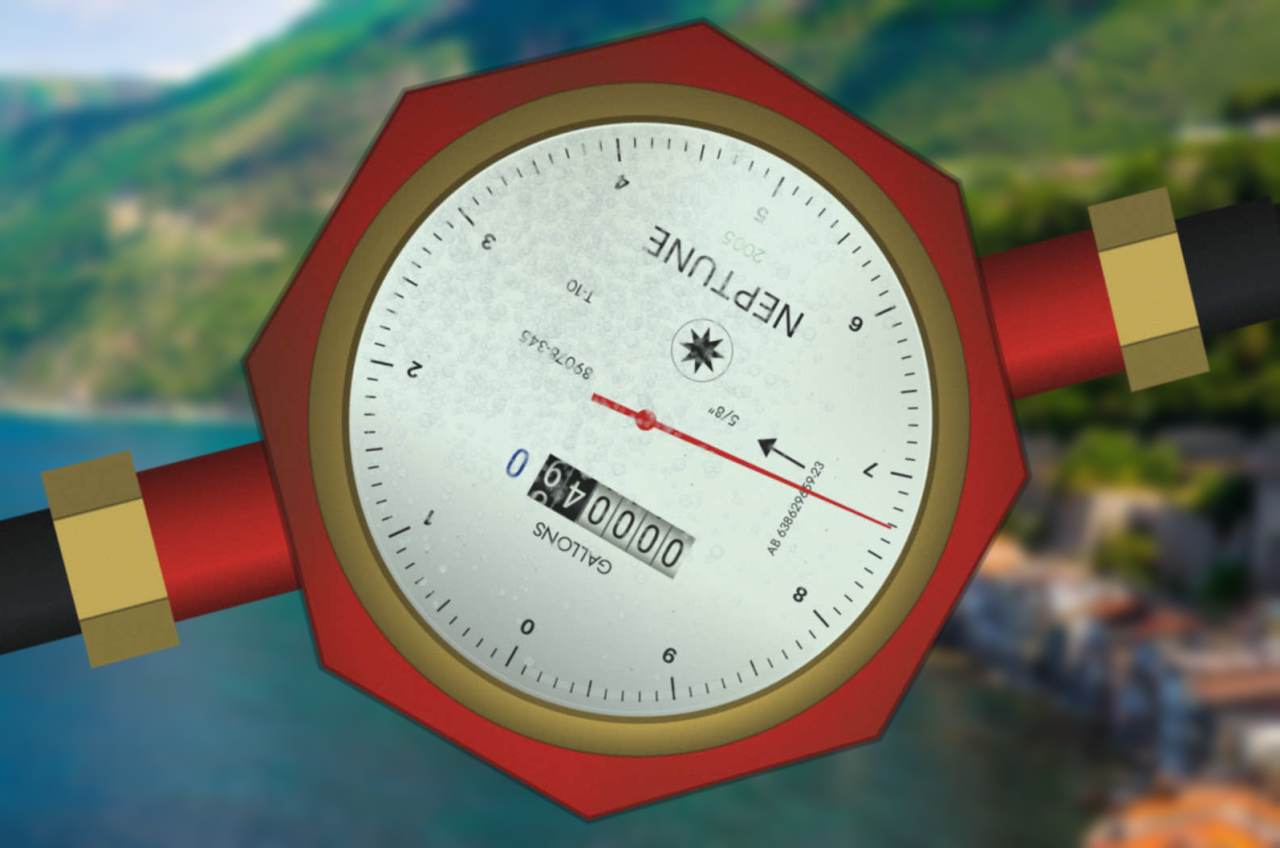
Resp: 487.3,gal
